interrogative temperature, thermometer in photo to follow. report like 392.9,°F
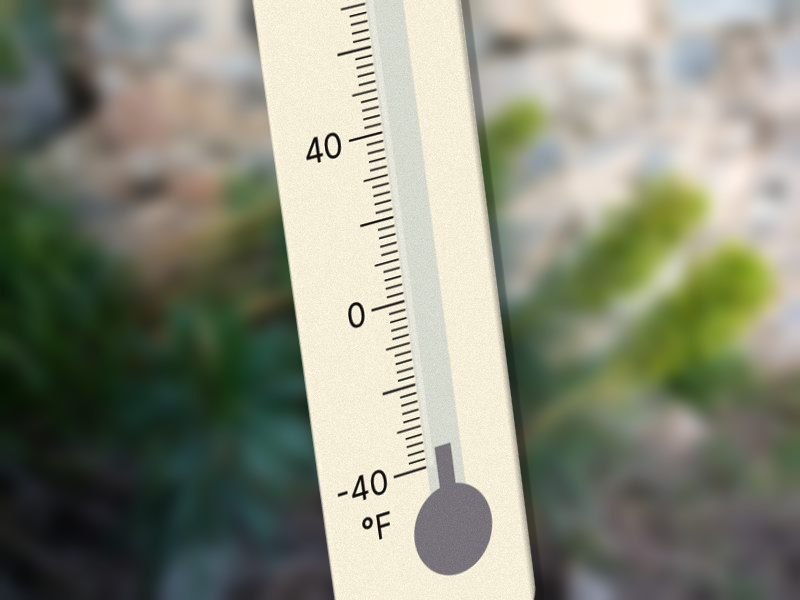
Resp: -36,°F
